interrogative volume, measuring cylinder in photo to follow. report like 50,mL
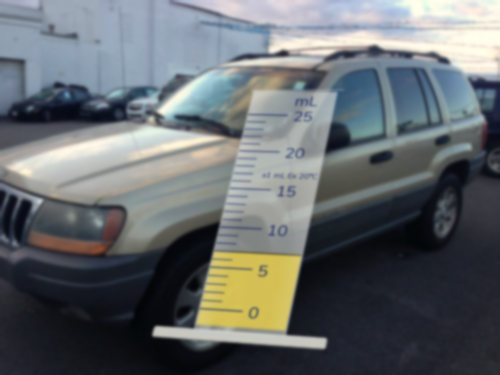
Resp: 7,mL
